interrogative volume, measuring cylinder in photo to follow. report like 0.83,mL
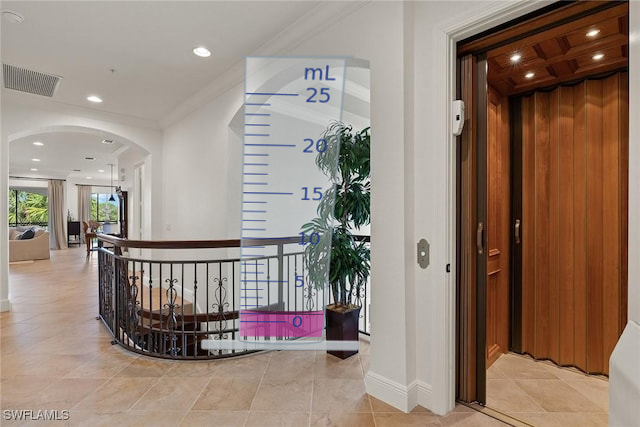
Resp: 1,mL
